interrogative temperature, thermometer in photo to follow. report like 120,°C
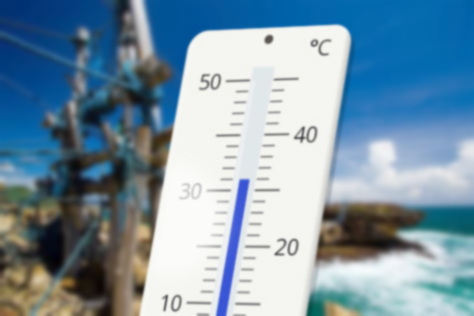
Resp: 32,°C
